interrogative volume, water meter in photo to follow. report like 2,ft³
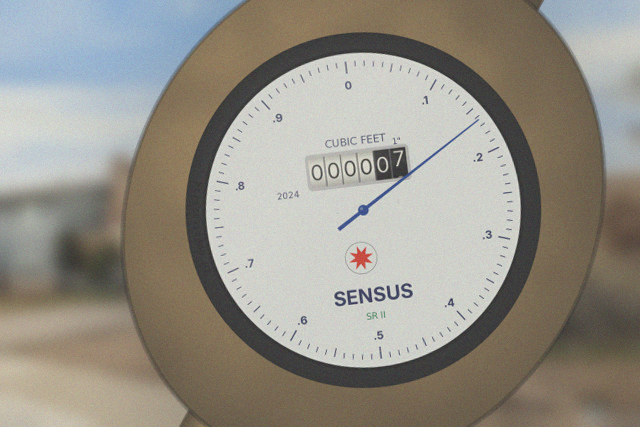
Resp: 7.16,ft³
